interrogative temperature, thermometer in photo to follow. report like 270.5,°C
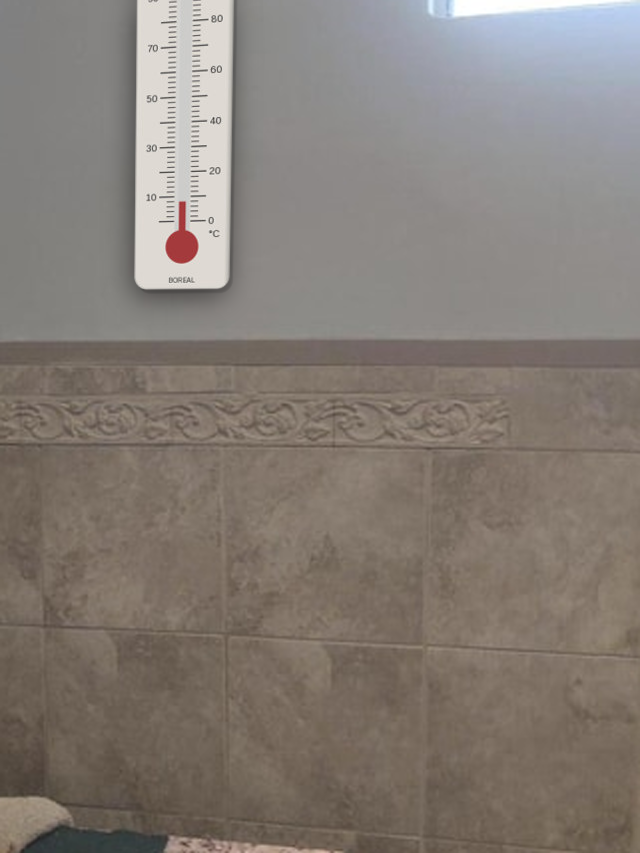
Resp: 8,°C
